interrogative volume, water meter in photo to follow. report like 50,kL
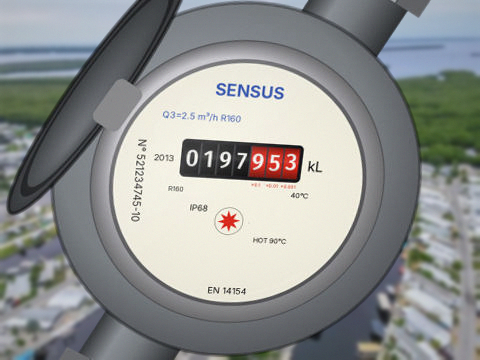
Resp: 197.953,kL
